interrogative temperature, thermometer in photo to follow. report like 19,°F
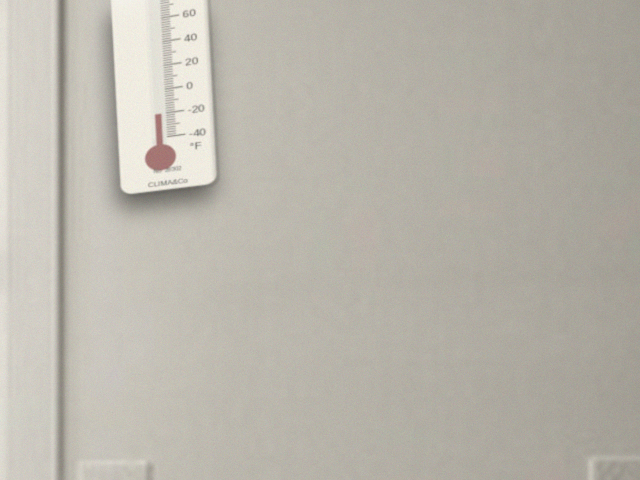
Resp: -20,°F
